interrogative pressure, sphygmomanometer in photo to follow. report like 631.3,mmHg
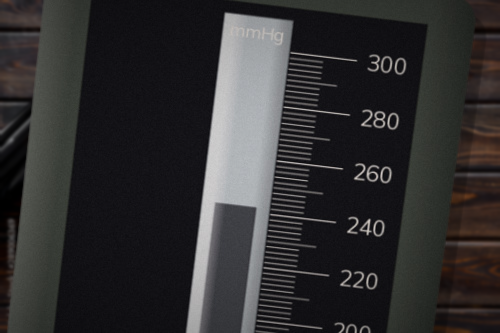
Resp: 242,mmHg
